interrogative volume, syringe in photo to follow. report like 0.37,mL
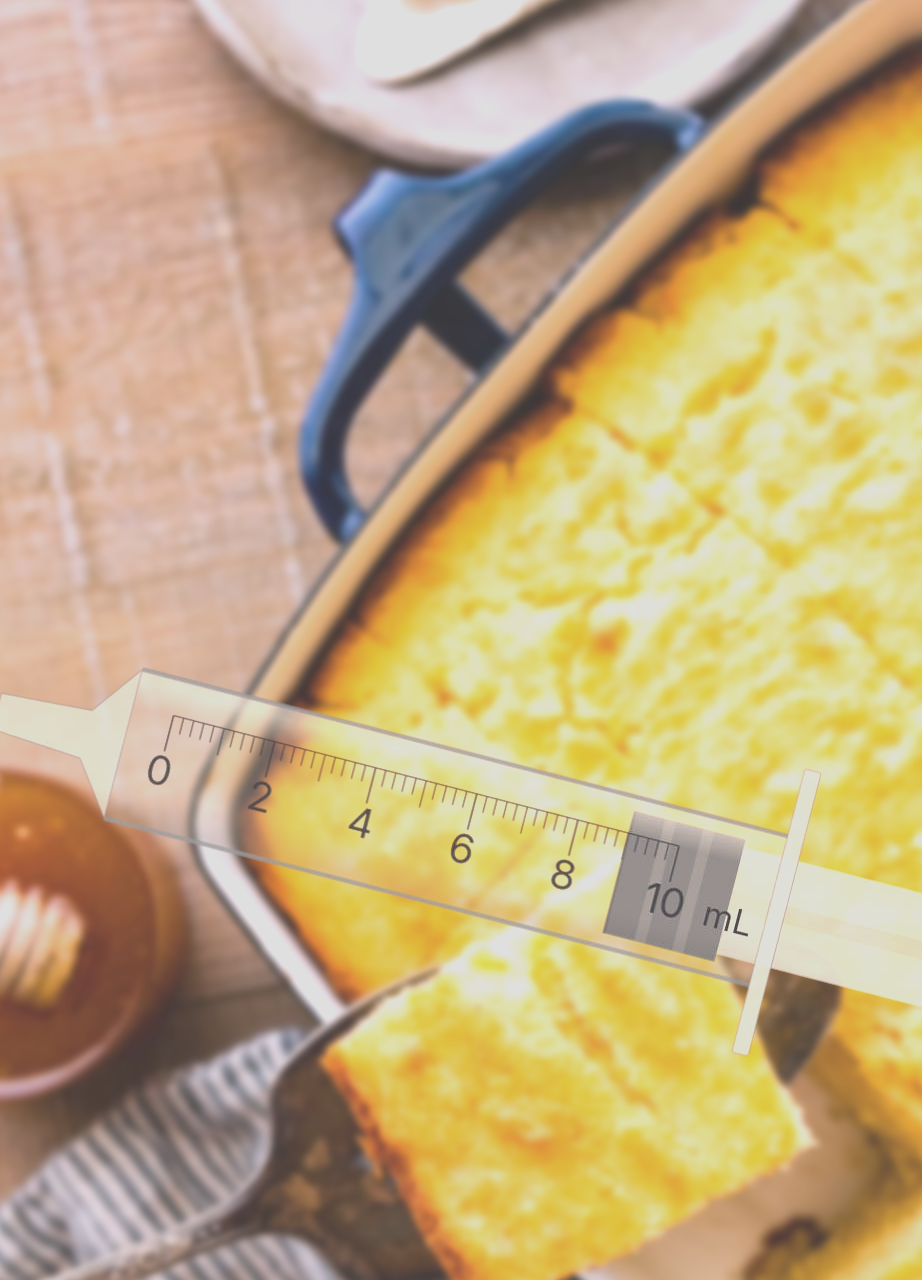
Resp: 9,mL
